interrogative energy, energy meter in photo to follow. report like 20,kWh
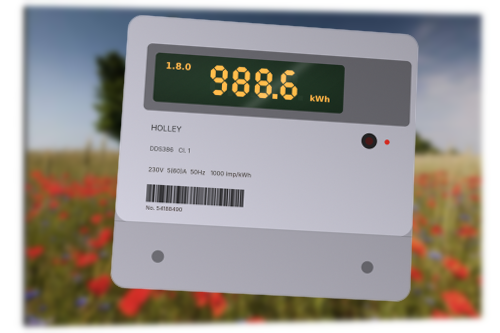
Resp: 988.6,kWh
